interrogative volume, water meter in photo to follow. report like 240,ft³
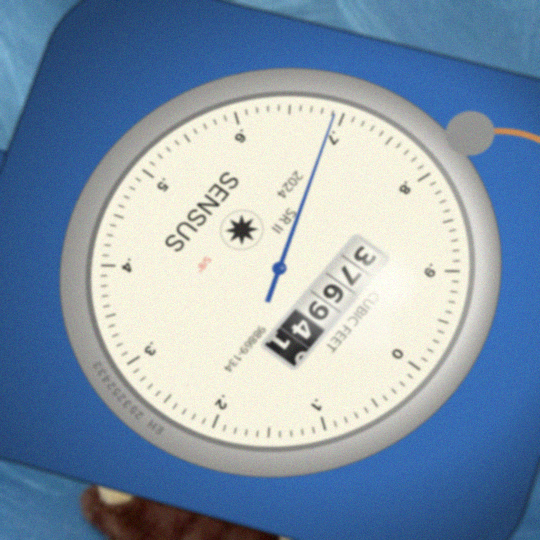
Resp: 376940.69,ft³
